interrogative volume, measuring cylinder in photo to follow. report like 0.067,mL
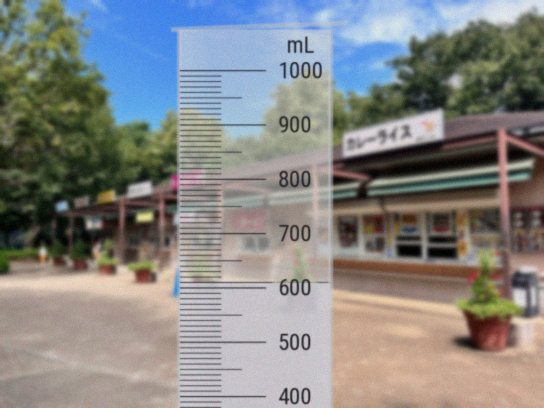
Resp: 610,mL
